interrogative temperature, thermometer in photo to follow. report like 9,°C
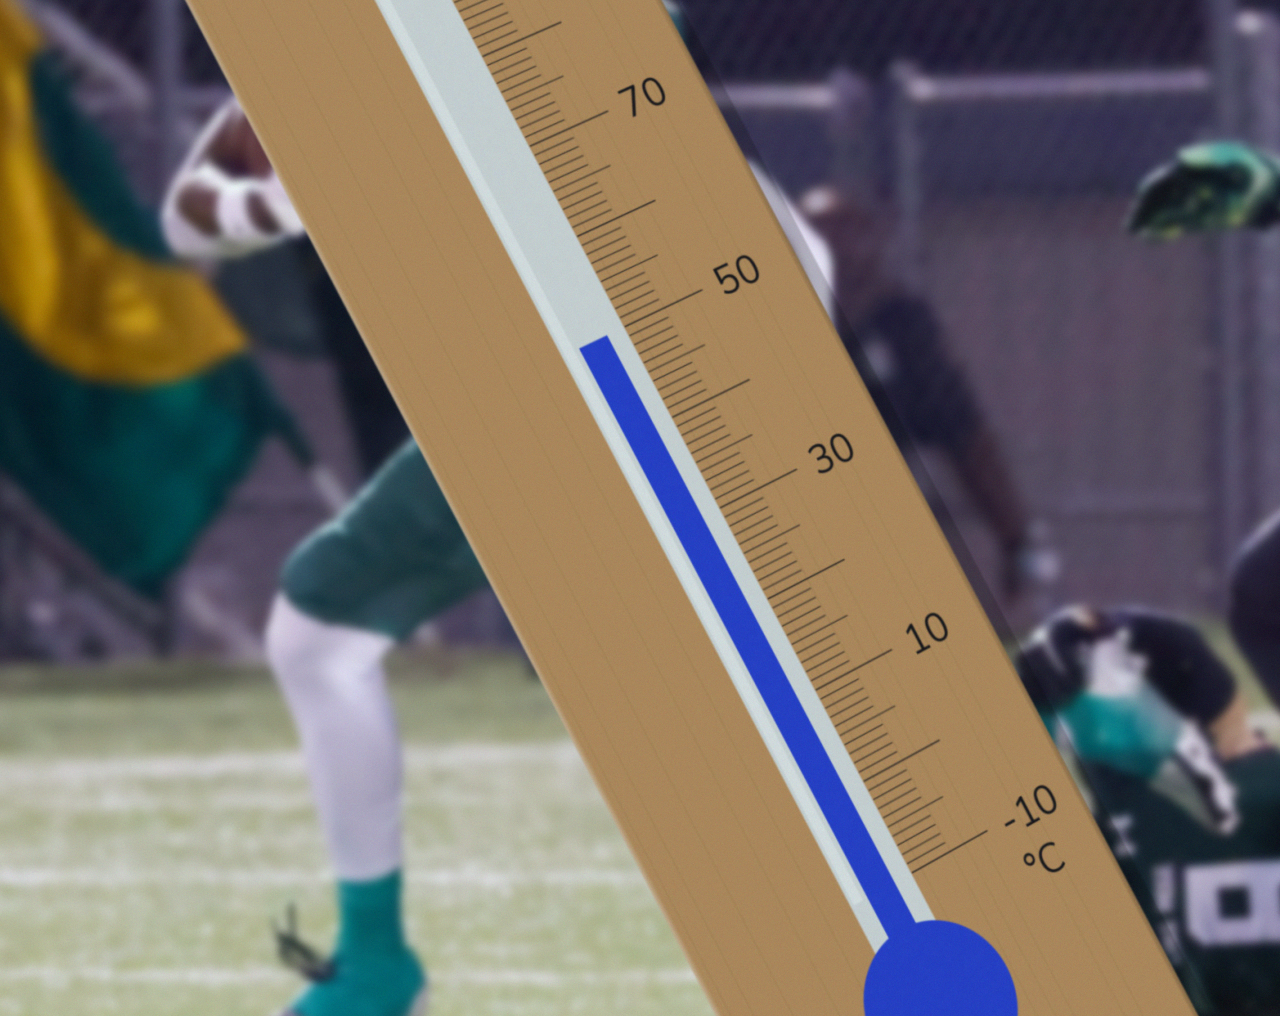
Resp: 50,°C
